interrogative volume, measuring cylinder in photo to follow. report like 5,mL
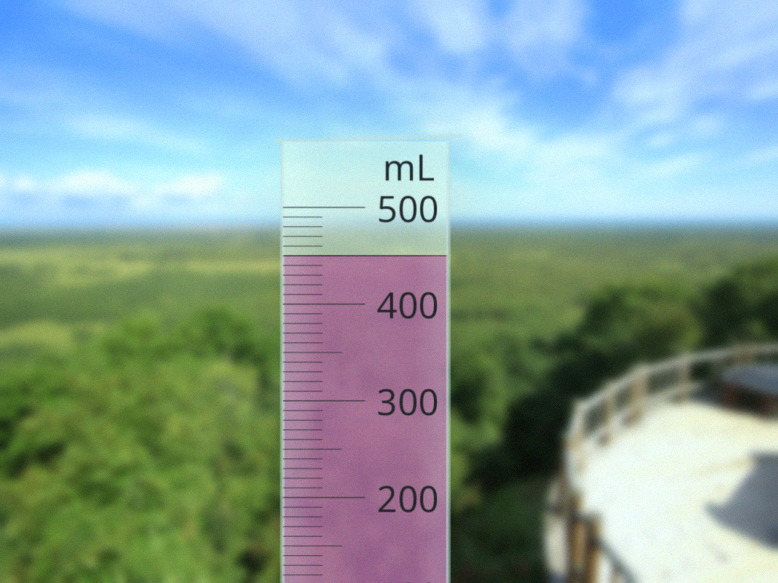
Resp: 450,mL
